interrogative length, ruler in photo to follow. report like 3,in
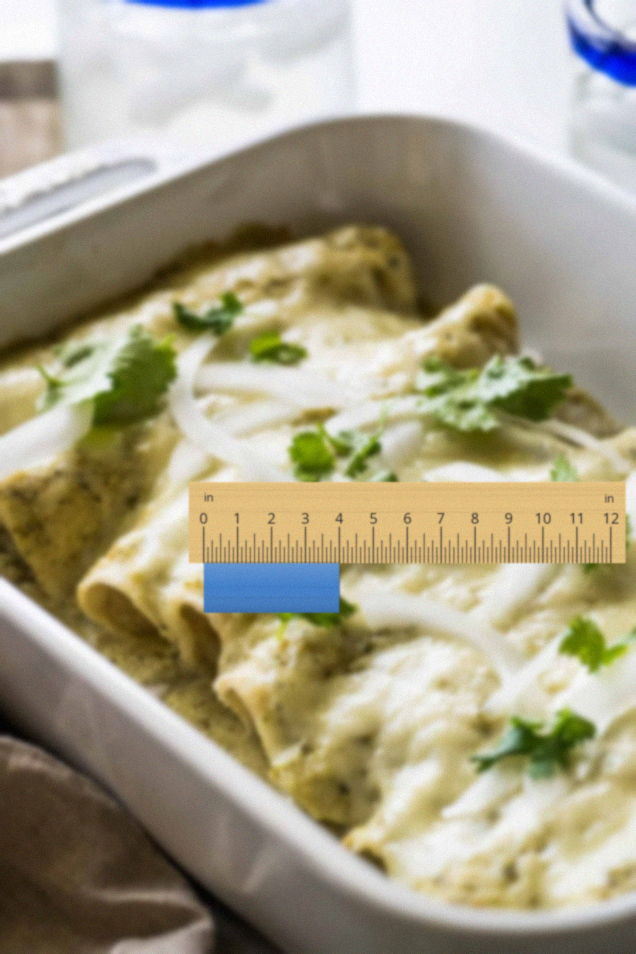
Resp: 4,in
